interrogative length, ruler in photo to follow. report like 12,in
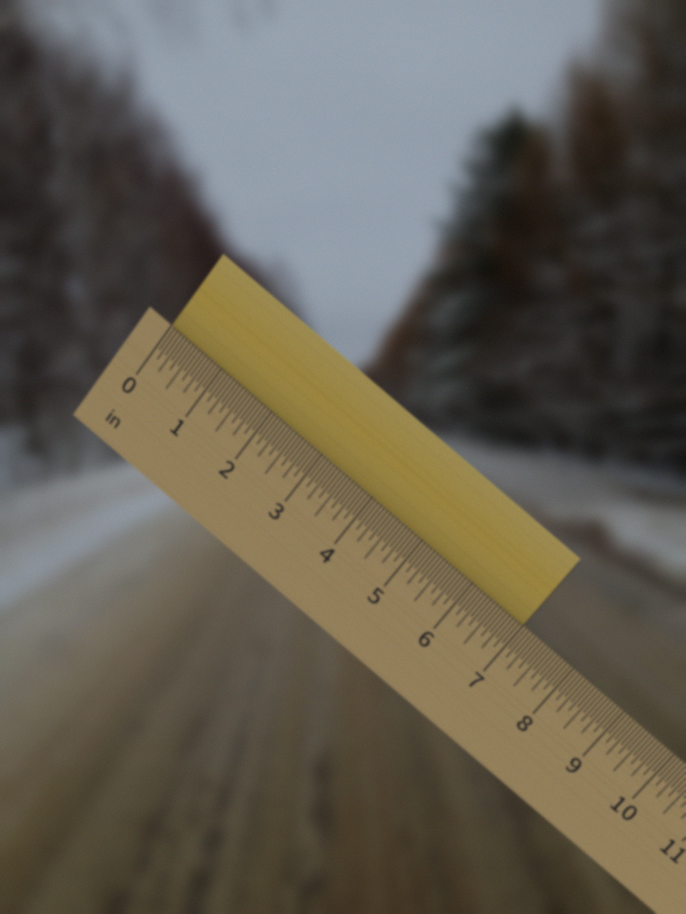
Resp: 7,in
